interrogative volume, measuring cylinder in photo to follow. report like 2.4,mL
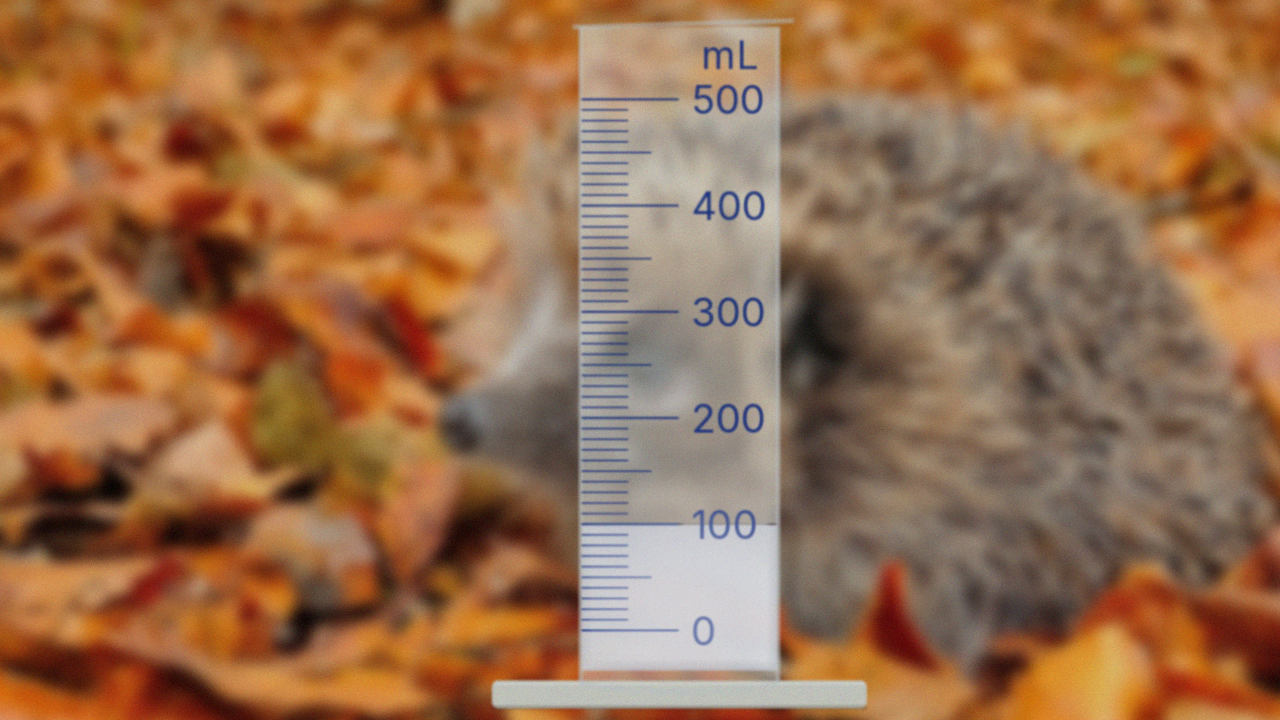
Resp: 100,mL
